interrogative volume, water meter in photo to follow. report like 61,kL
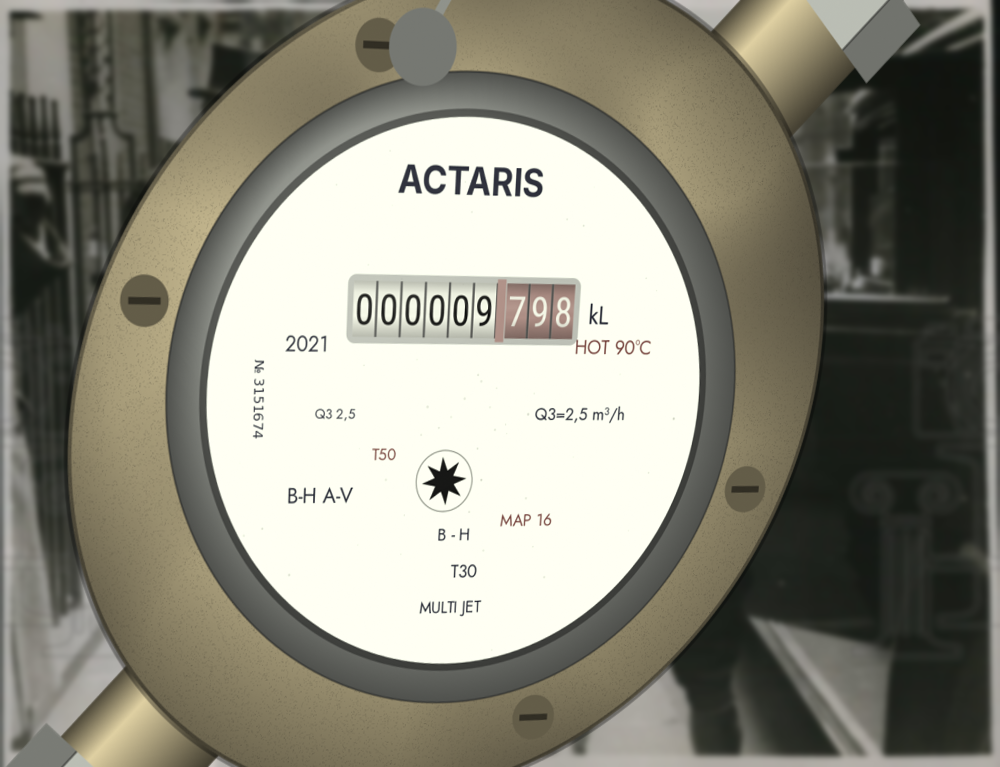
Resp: 9.798,kL
